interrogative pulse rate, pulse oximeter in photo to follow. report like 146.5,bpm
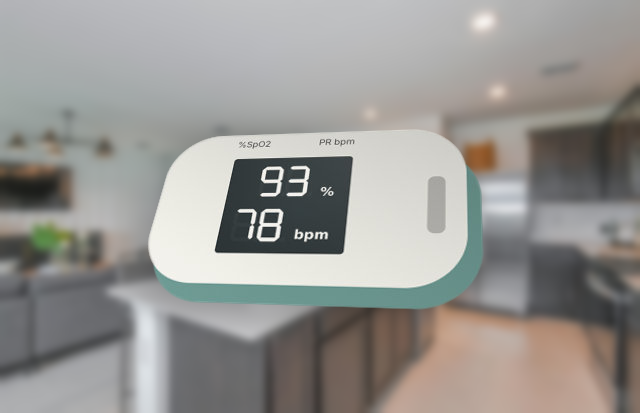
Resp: 78,bpm
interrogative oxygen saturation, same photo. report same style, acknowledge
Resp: 93,%
